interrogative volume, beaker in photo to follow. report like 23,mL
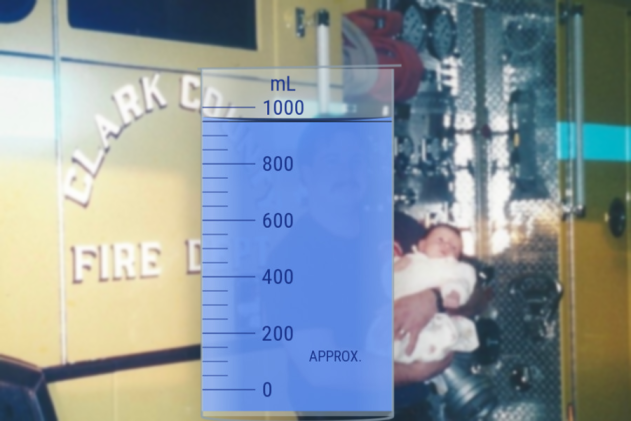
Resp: 950,mL
